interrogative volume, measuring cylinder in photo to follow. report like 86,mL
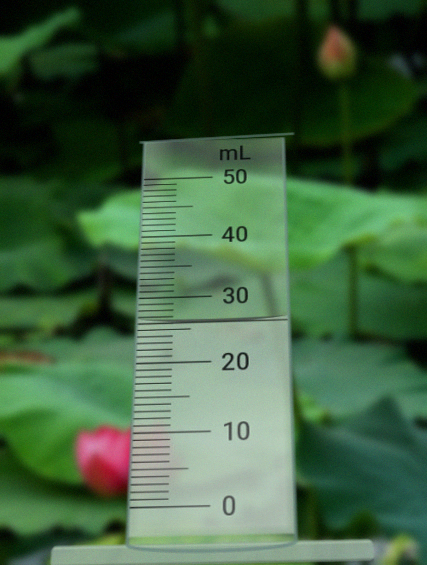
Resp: 26,mL
